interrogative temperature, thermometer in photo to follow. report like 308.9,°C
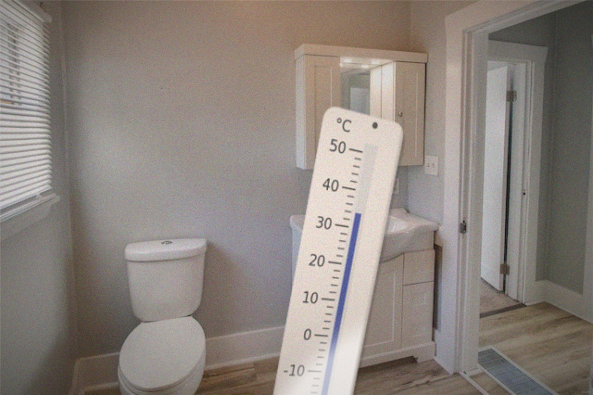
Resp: 34,°C
